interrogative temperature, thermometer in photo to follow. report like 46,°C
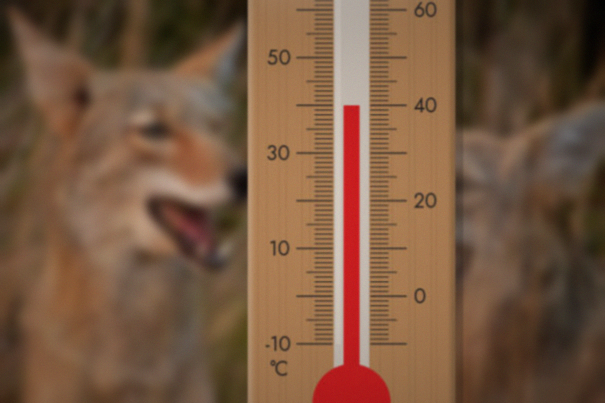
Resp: 40,°C
